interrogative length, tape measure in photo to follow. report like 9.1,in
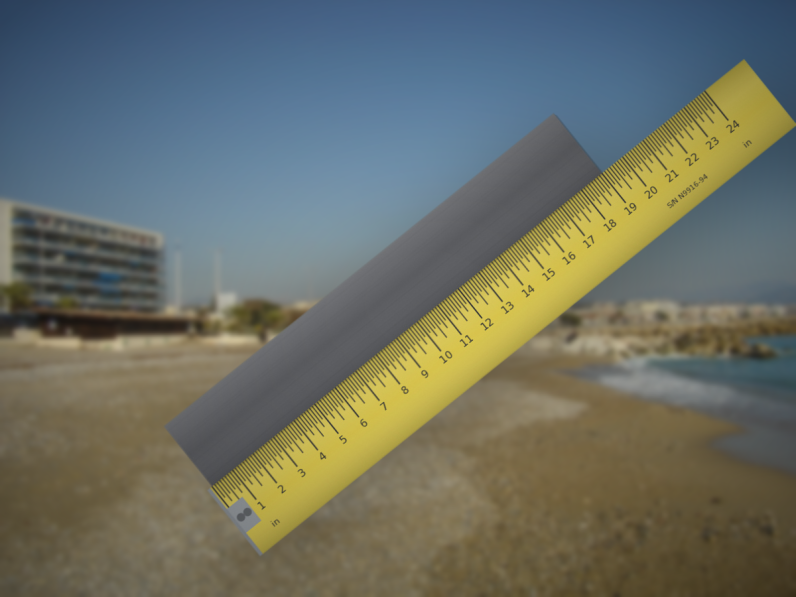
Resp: 19,in
